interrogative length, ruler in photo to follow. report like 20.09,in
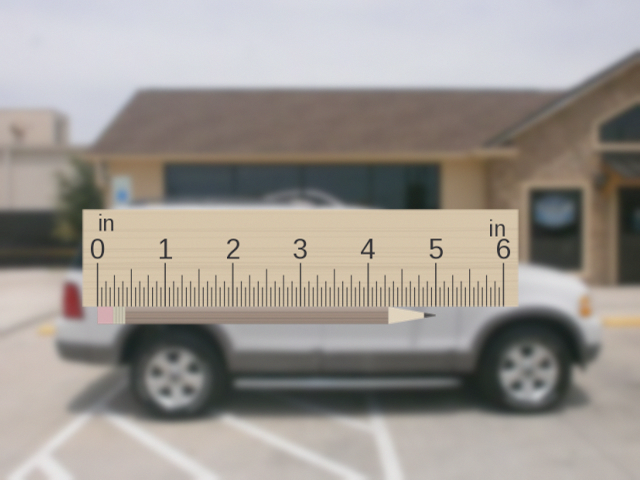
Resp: 5,in
